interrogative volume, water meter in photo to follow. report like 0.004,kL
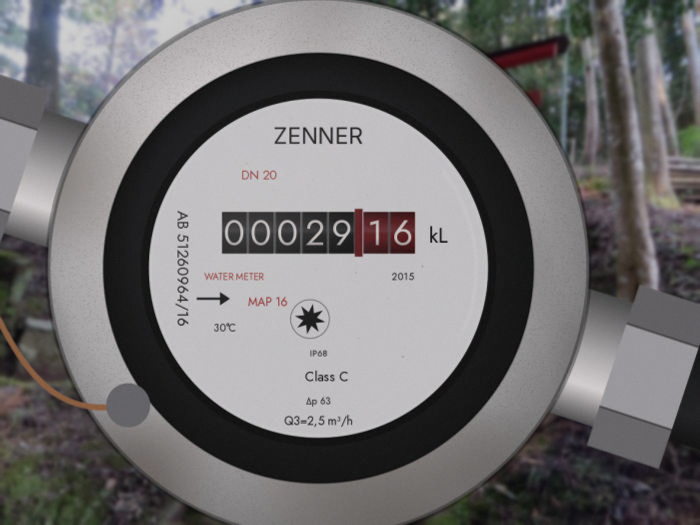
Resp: 29.16,kL
